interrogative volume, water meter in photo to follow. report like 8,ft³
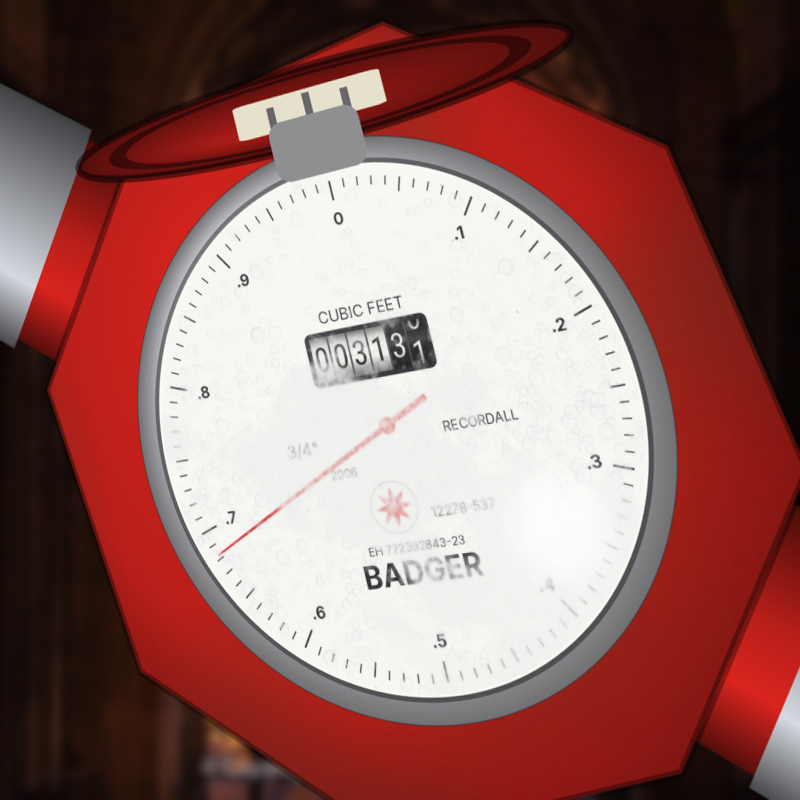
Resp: 3130.68,ft³
